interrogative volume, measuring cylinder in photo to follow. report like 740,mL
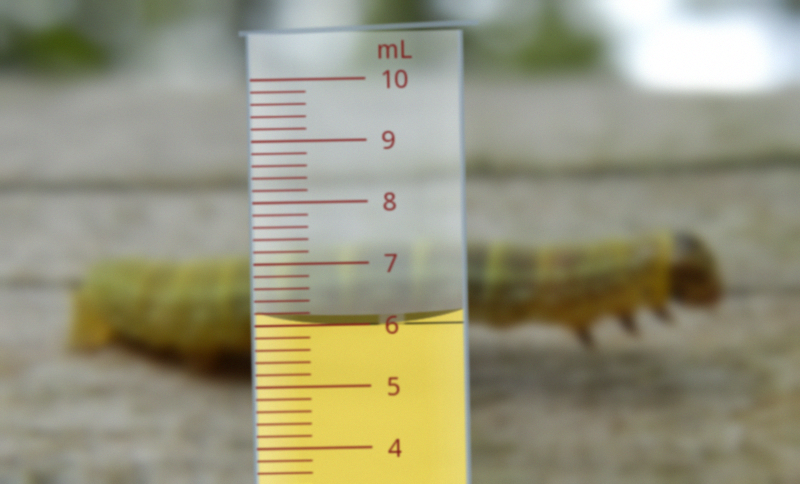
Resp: 6,mL
